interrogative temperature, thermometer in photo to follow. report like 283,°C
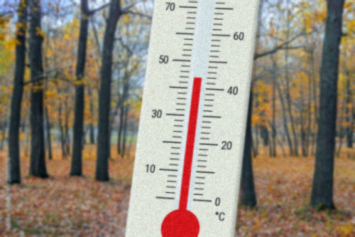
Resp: 44,°C
